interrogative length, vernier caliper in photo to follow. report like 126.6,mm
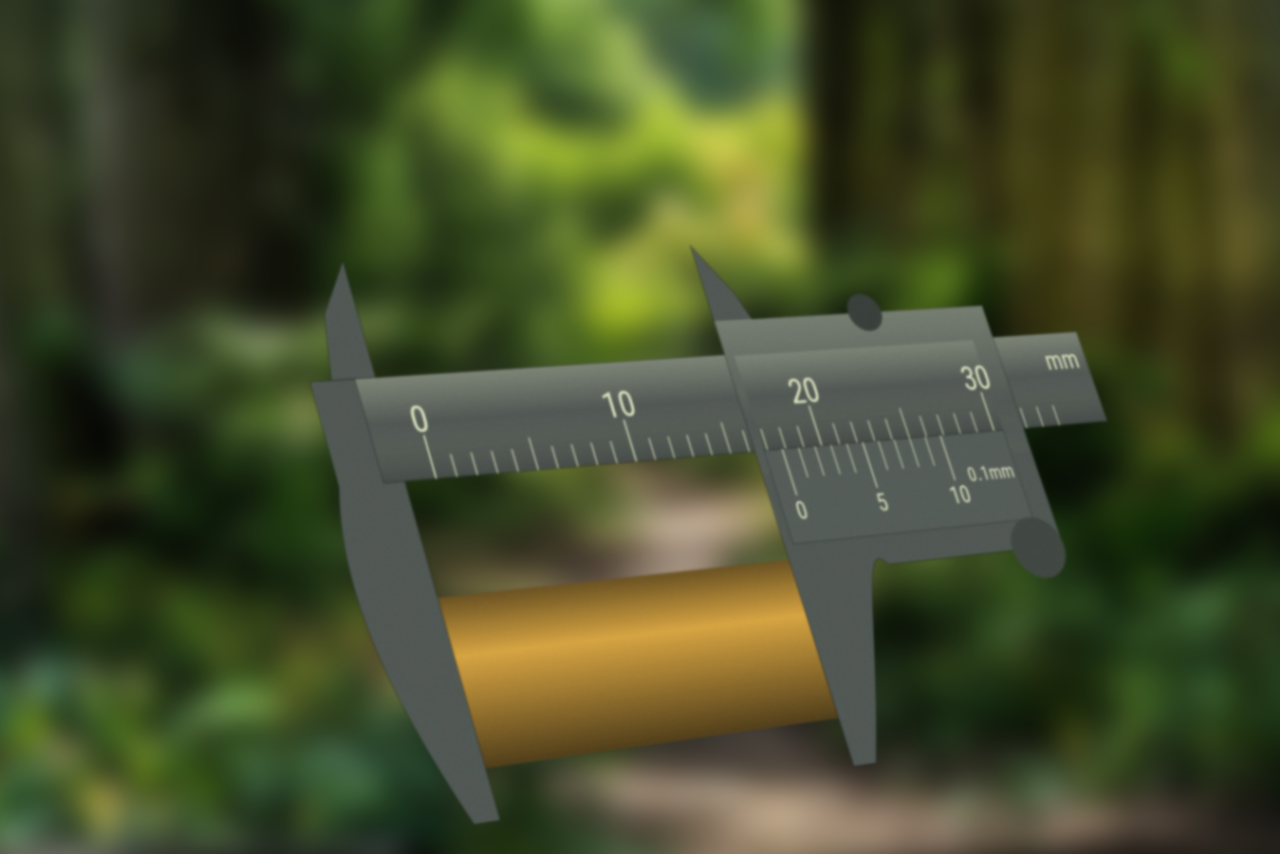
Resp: 17.8,mm
